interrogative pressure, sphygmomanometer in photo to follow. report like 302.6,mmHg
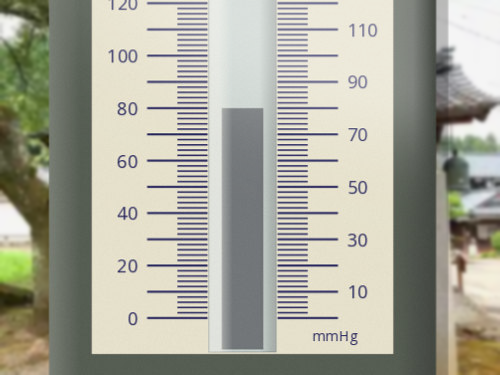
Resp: 80,mmHg
